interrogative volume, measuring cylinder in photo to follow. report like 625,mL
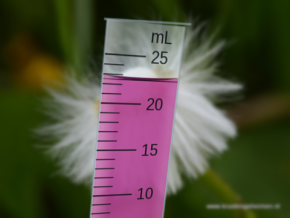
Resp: 22.5,mL
